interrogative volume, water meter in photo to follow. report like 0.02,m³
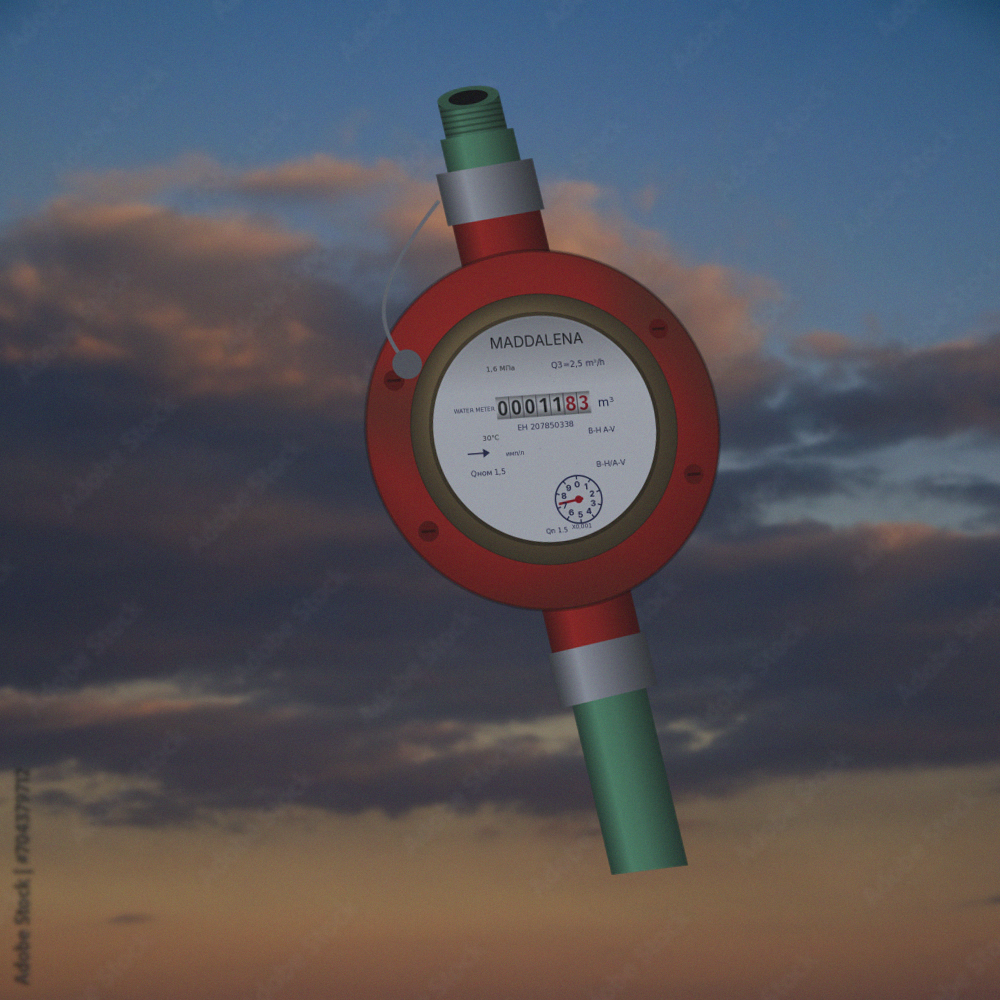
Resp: 11.837,m³
